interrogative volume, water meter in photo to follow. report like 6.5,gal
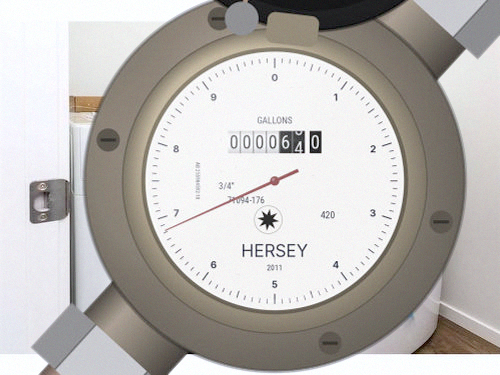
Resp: 636.8,gal
